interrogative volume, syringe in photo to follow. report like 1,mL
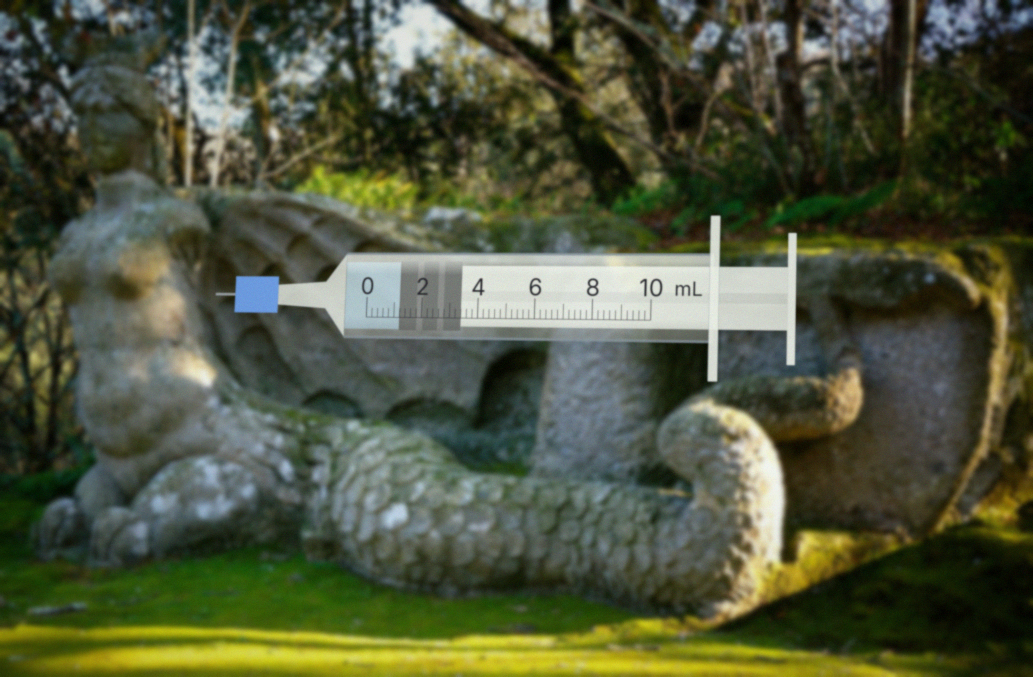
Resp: 1.2,mL
